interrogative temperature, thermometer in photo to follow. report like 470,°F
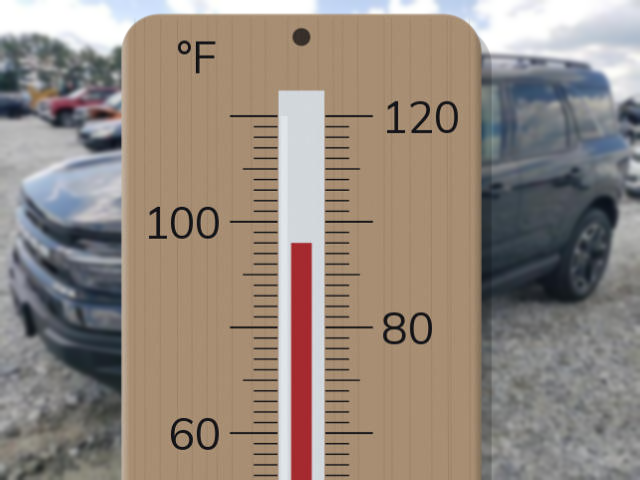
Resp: 96,°F
